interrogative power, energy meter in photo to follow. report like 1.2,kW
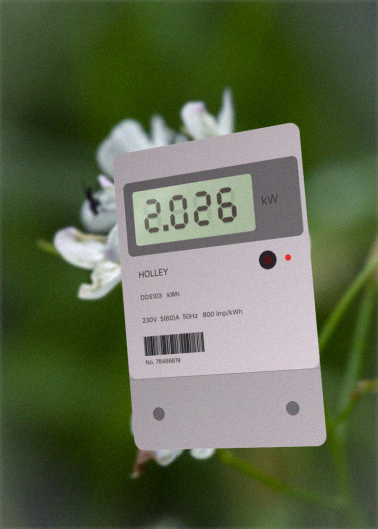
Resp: 2.026,kW
